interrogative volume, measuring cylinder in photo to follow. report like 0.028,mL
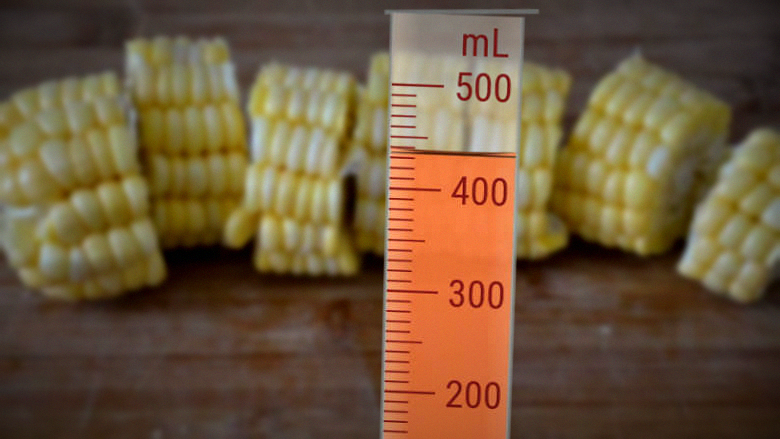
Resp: 435,mL
